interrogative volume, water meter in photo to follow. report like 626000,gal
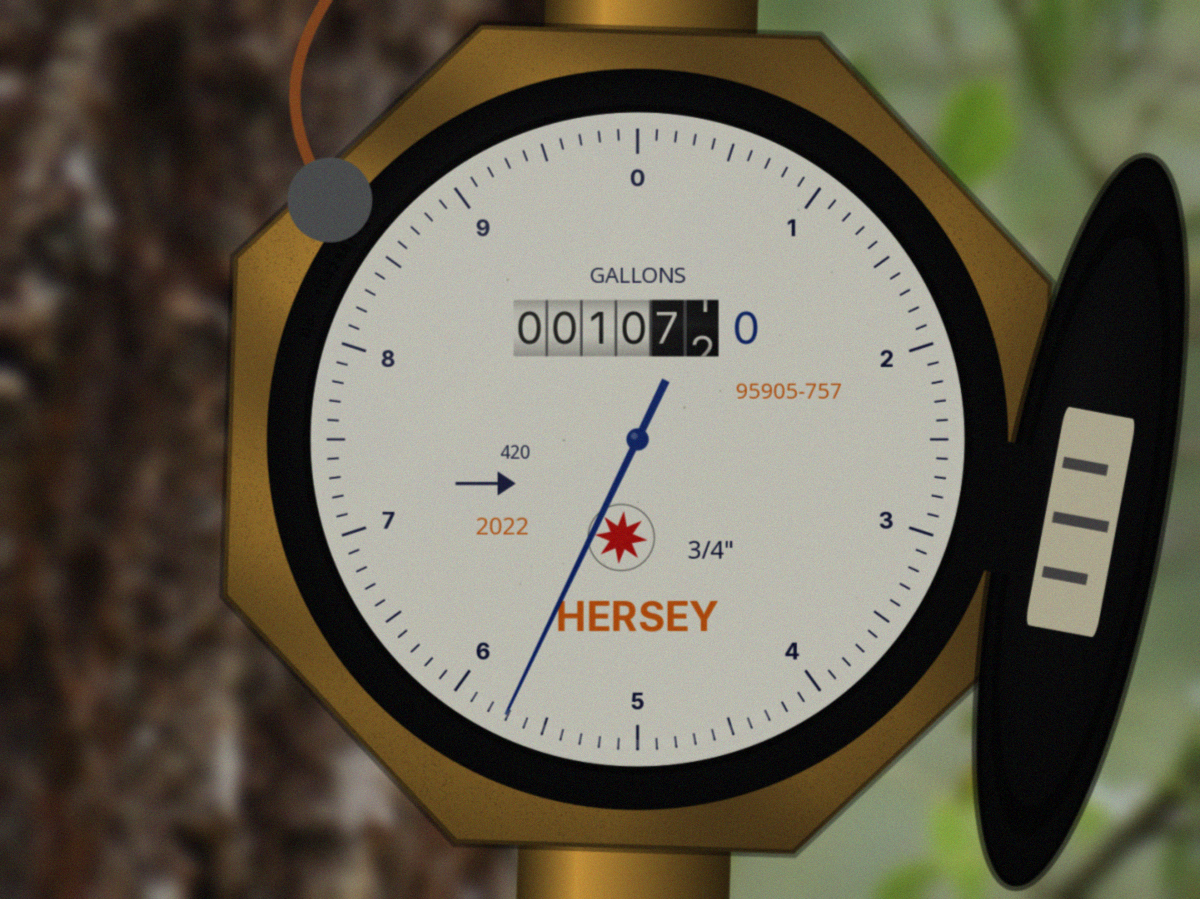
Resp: 10715.7,gal
